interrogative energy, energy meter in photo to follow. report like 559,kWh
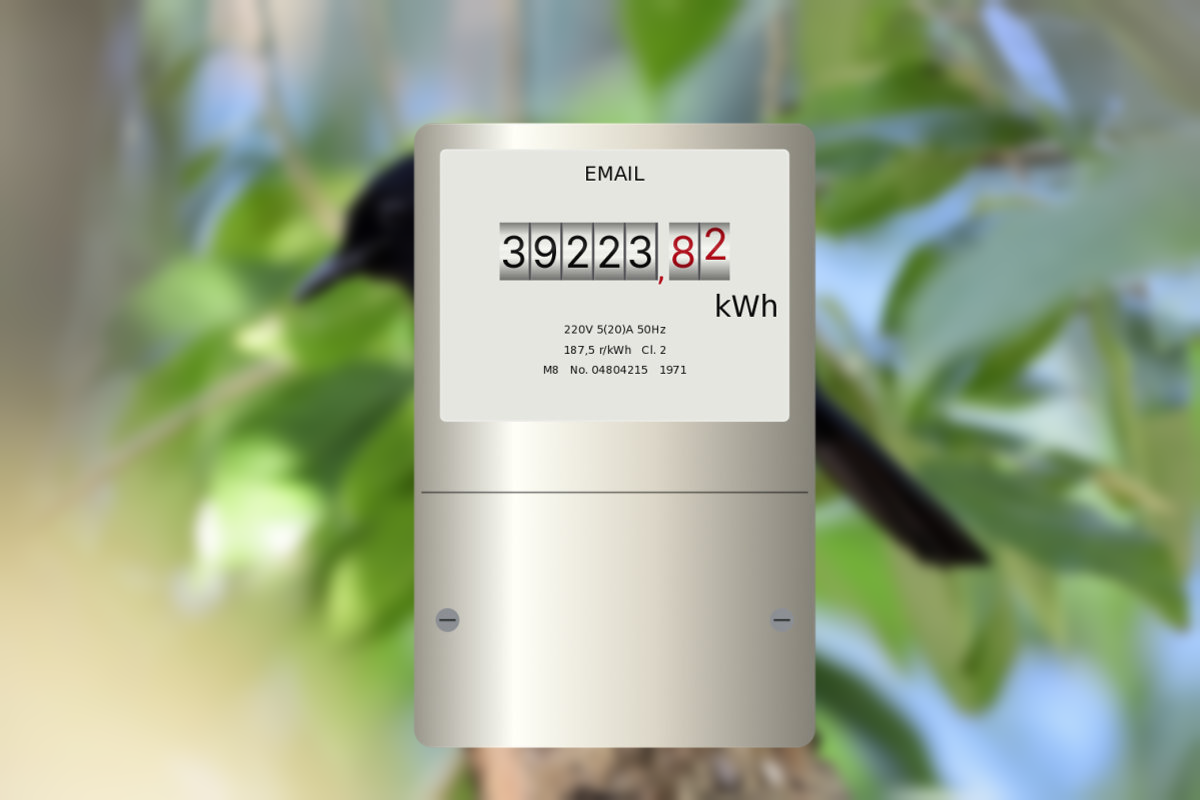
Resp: 39223.82,kWh
